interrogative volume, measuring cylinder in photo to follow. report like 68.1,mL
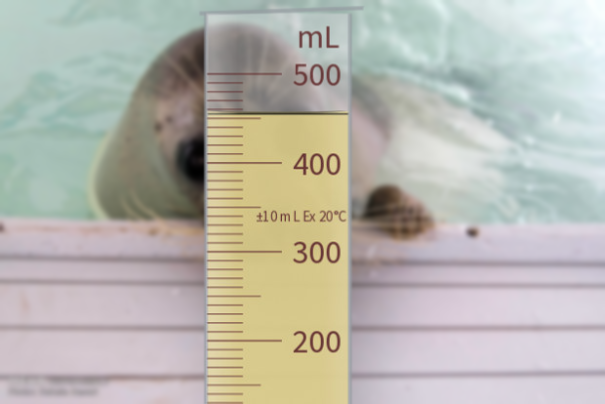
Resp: 455,mL
